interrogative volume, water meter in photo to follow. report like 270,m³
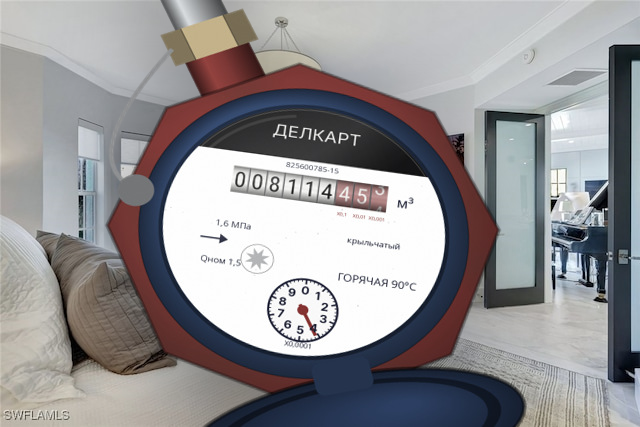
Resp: 8114.4534,m³
